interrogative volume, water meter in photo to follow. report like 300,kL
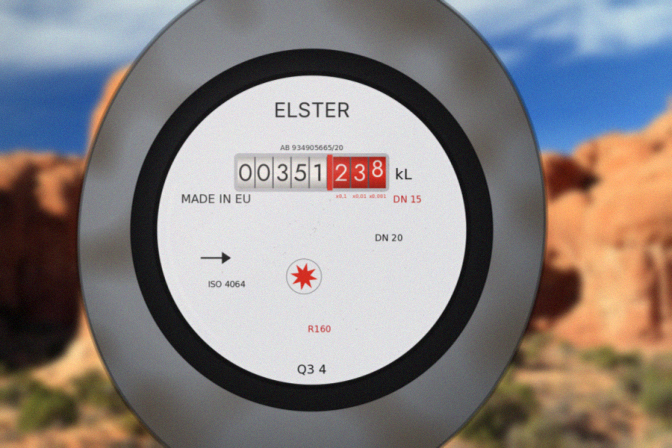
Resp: 351.238,kL
